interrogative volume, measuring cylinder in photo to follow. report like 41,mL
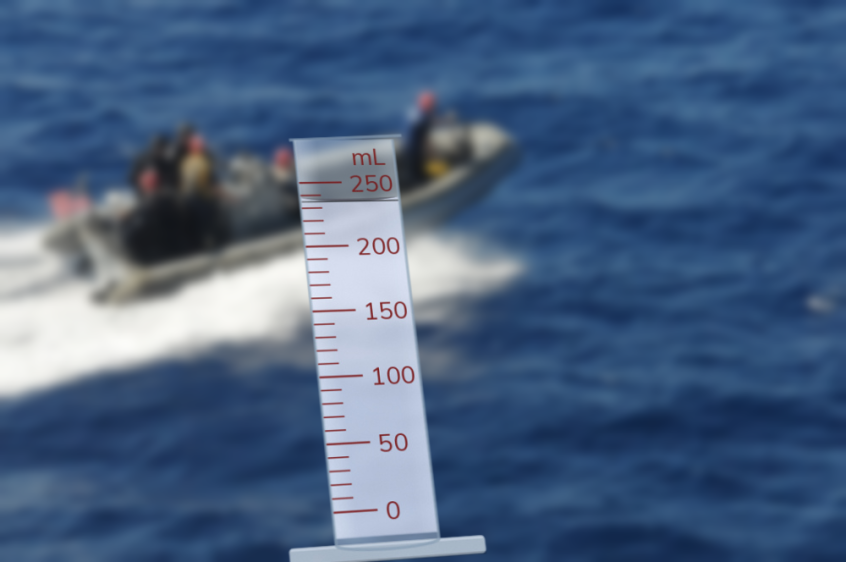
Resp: 235,mL
